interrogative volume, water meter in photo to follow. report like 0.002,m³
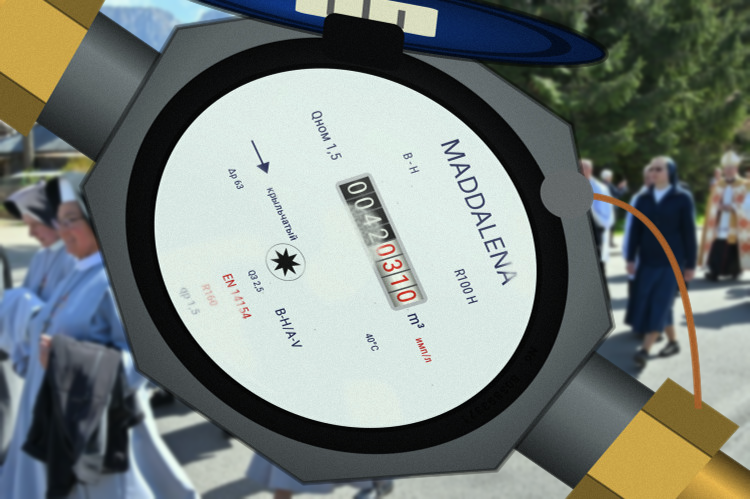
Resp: 42.0310,m³
